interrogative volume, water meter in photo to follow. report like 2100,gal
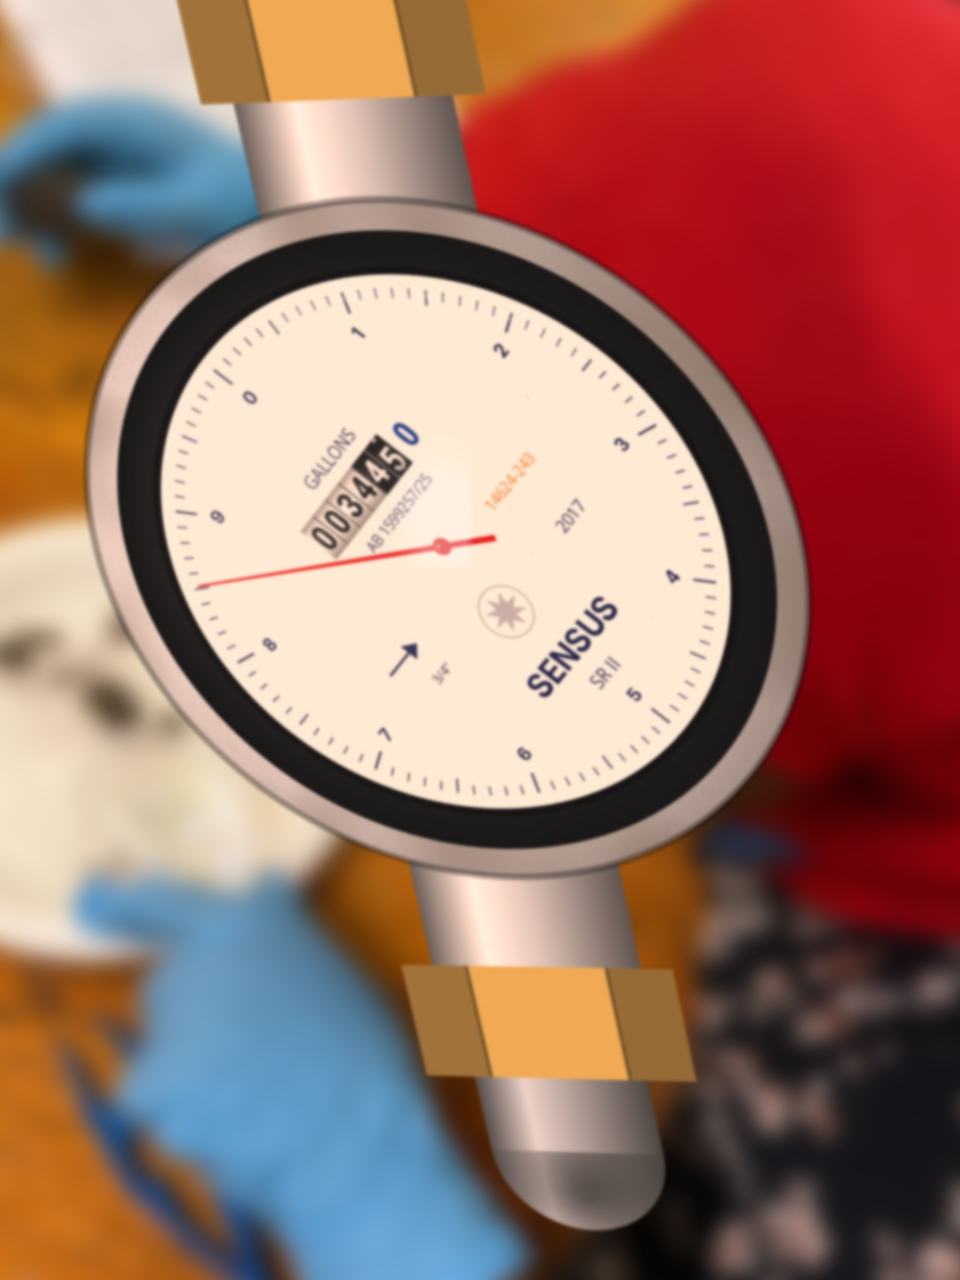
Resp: 34448.5,gal
